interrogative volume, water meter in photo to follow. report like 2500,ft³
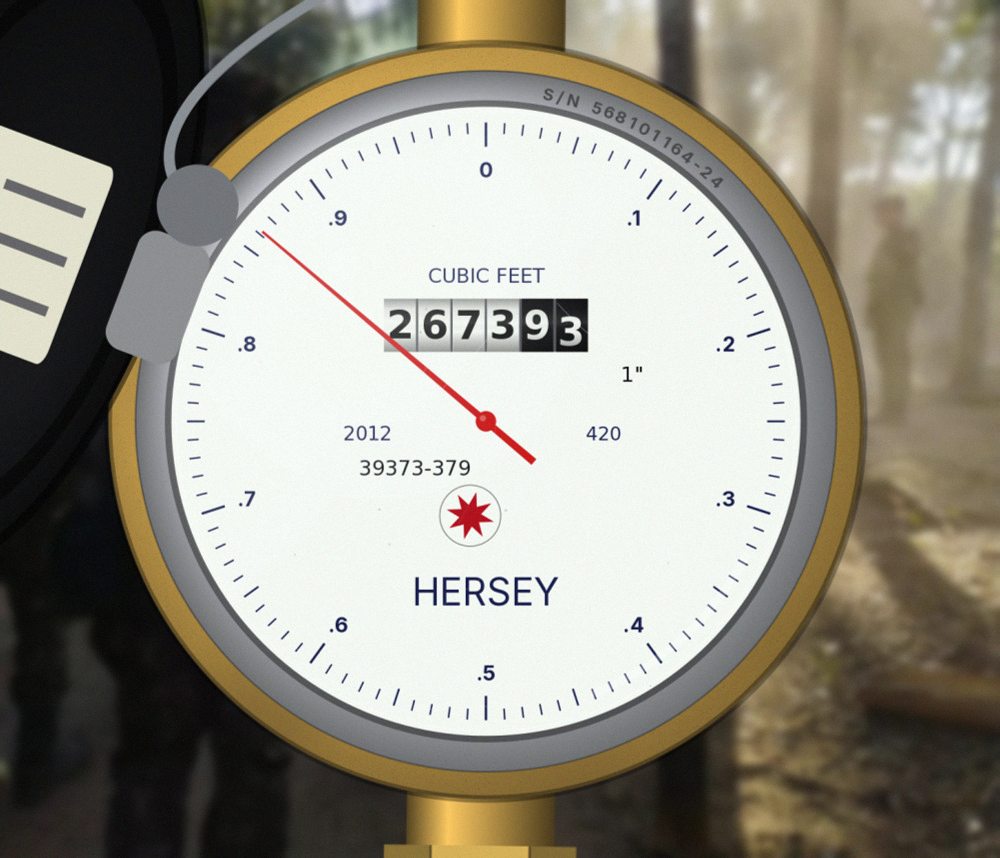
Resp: 267392.86,ft³
